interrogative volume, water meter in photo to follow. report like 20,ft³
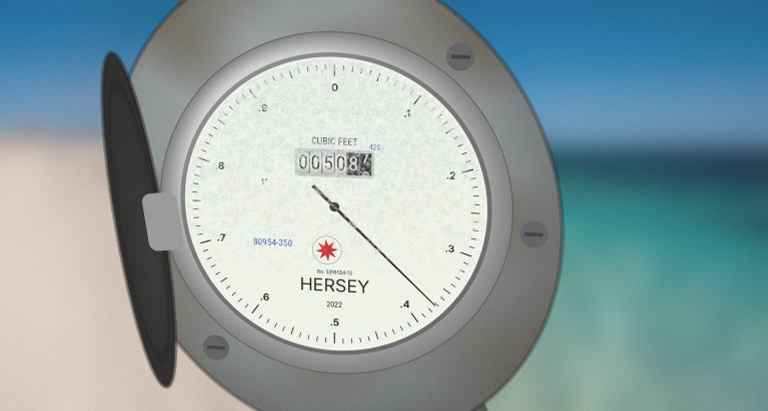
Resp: 5087.37,ft³
